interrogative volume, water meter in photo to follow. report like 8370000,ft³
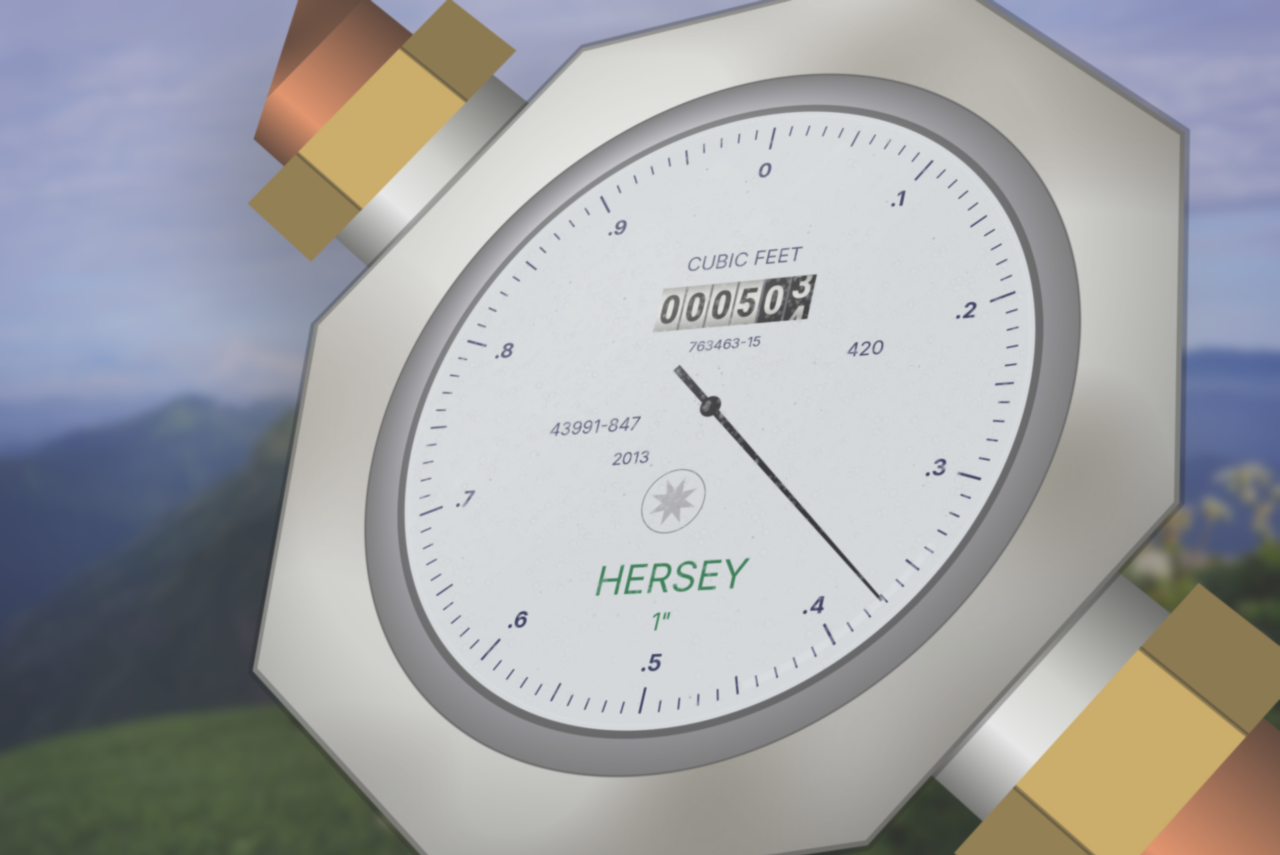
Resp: 503.37,ft³
